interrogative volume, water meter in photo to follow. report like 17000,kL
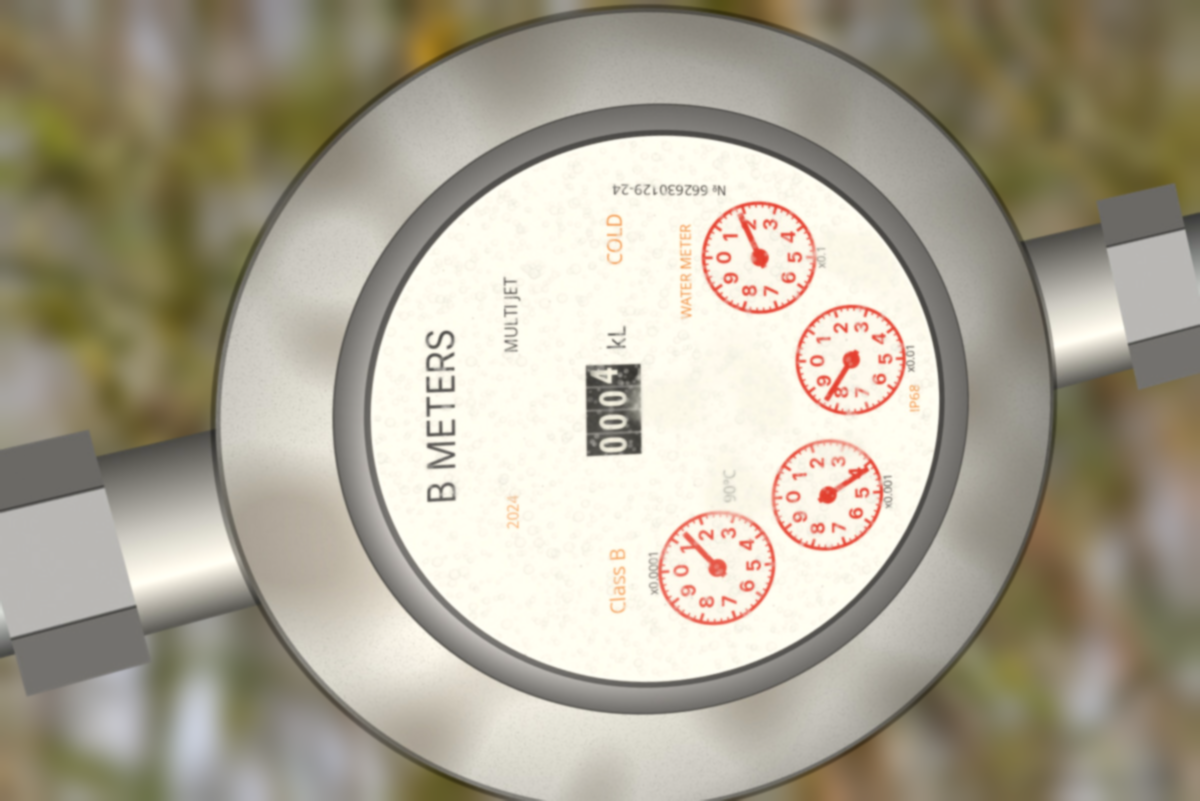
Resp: 4.1841,kL
